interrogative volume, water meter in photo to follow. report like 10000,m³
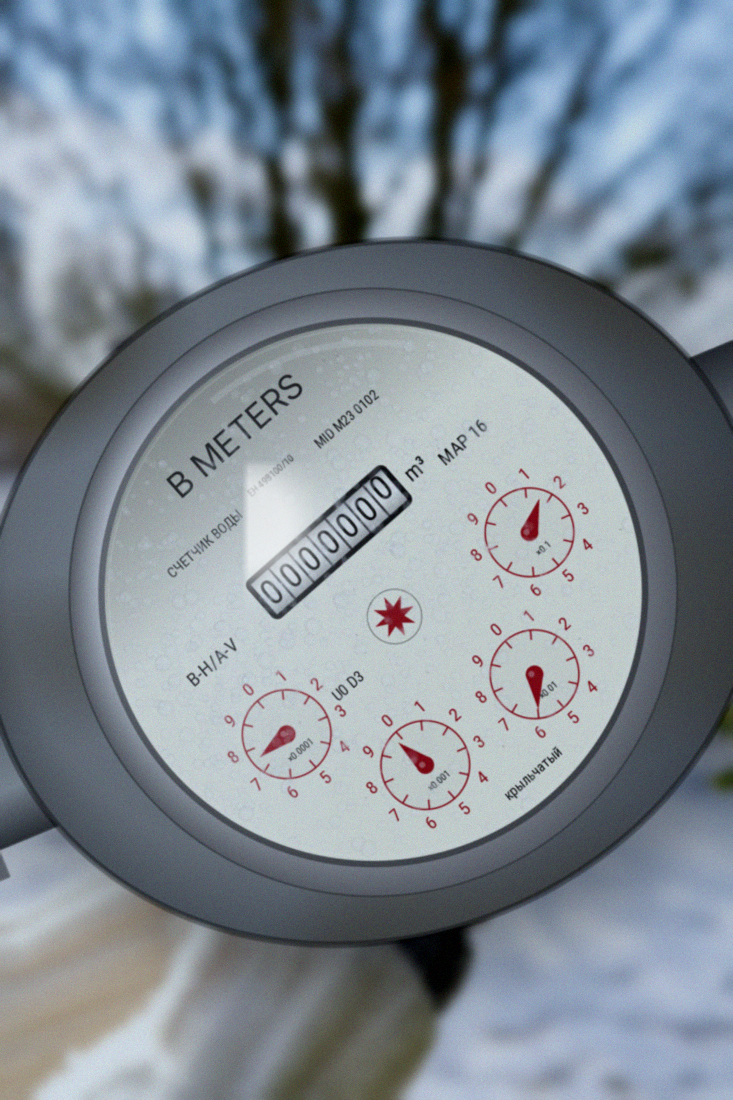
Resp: 0.1597,m³
